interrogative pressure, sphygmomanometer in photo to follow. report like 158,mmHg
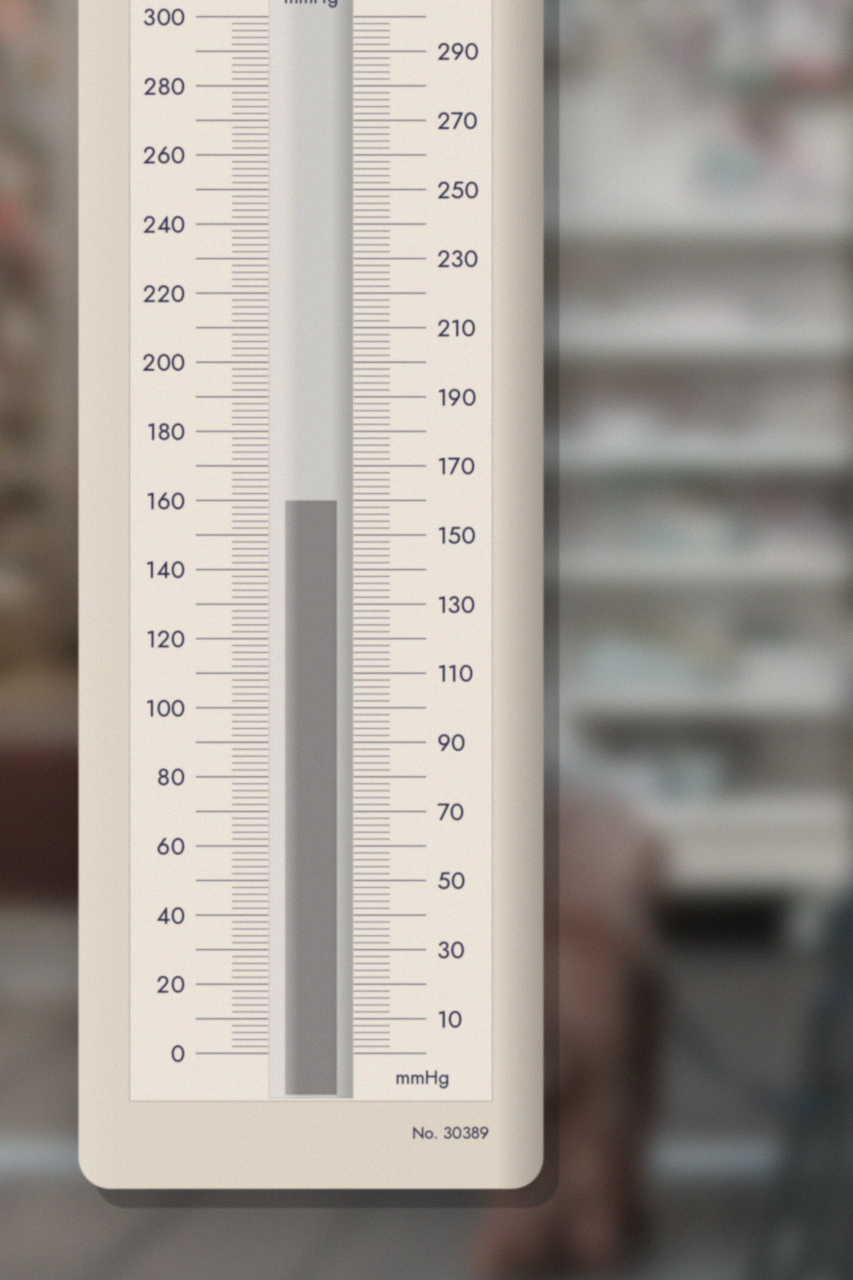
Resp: 160,mmHg
